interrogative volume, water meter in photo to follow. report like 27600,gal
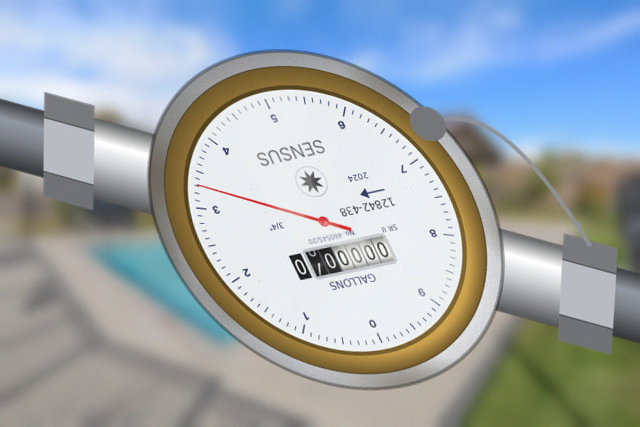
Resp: 73.3,gal
